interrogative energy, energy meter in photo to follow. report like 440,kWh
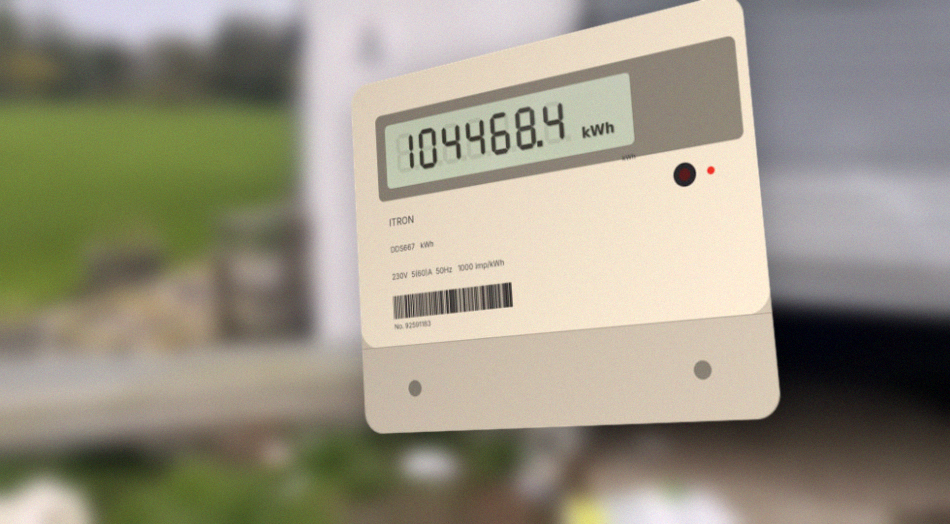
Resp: 104468.4,kWh
